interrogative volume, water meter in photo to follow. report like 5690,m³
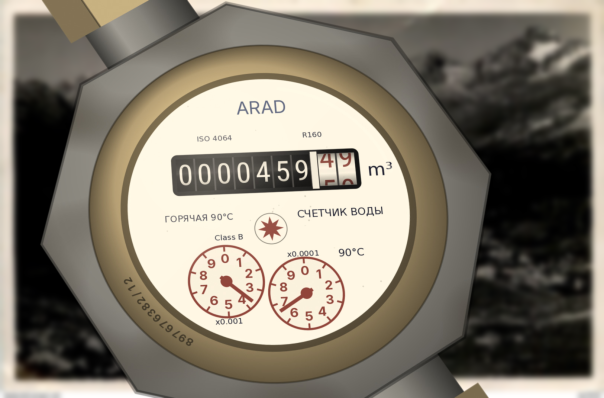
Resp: 459.4936,m³
